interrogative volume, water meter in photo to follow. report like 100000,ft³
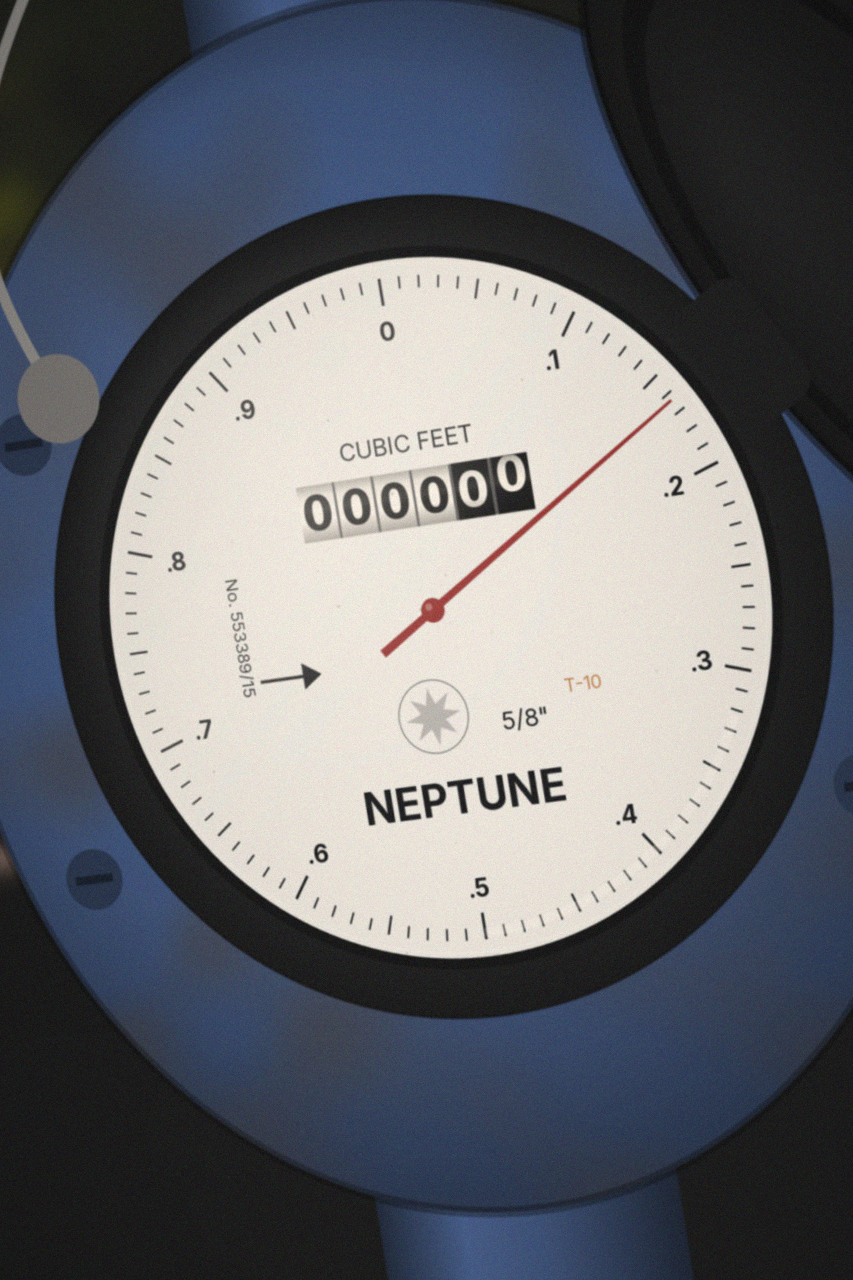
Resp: 0.16,ft³
